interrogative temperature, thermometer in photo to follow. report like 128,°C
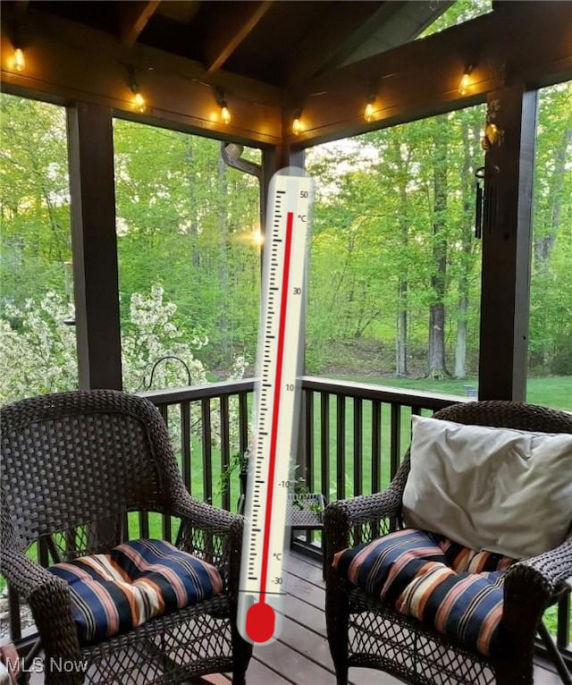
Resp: 46,°C
